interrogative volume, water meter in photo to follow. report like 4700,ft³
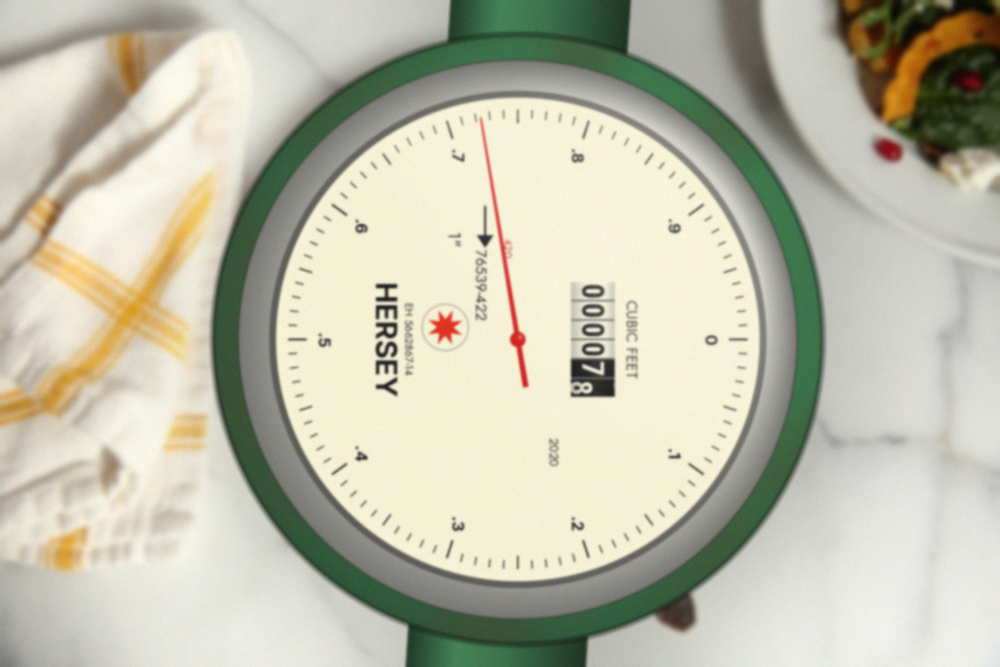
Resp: 77.72,ft³
